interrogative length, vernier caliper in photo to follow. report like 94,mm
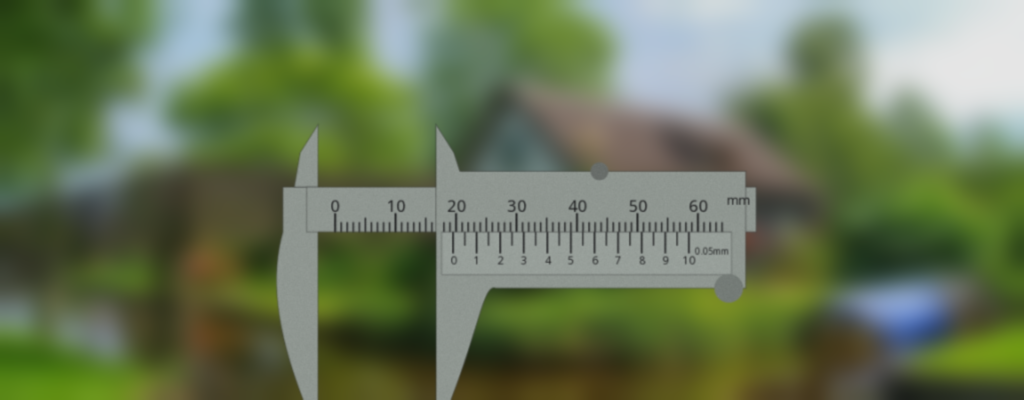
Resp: 19.5,mm
